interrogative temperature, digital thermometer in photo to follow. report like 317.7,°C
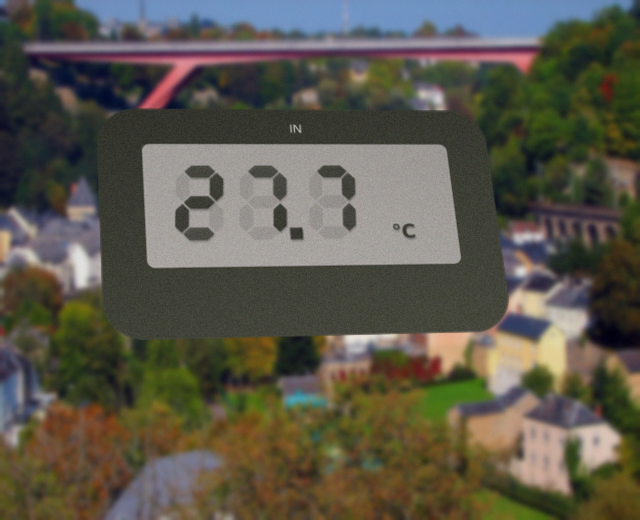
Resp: 27.7,°C
